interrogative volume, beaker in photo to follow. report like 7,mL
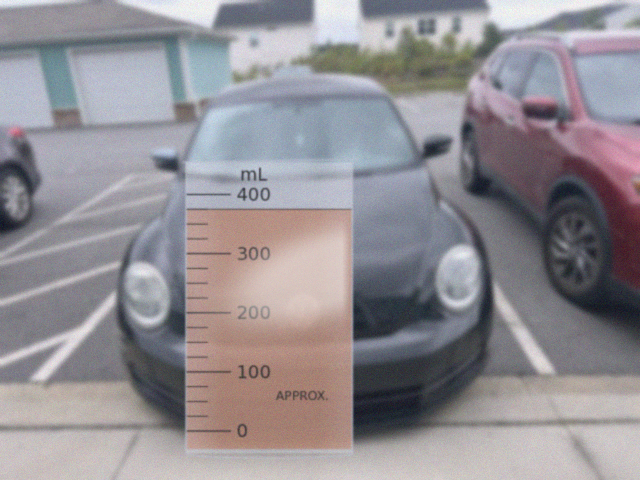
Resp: 375,mL
